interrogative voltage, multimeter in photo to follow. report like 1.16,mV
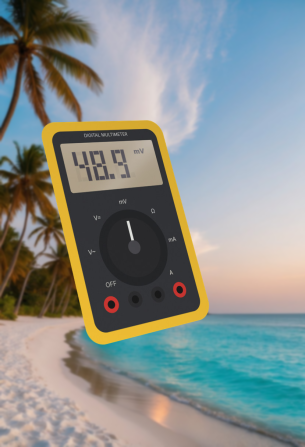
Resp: 48.9,mV
